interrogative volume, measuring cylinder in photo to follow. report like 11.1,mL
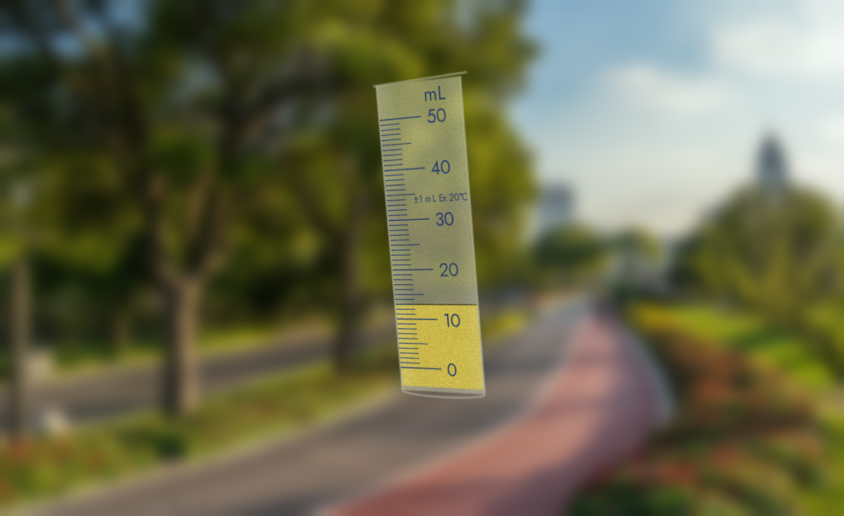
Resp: 13,mL
